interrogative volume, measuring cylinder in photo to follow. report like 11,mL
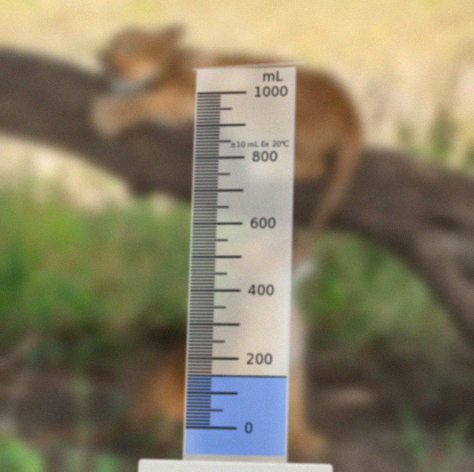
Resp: 150,mL
